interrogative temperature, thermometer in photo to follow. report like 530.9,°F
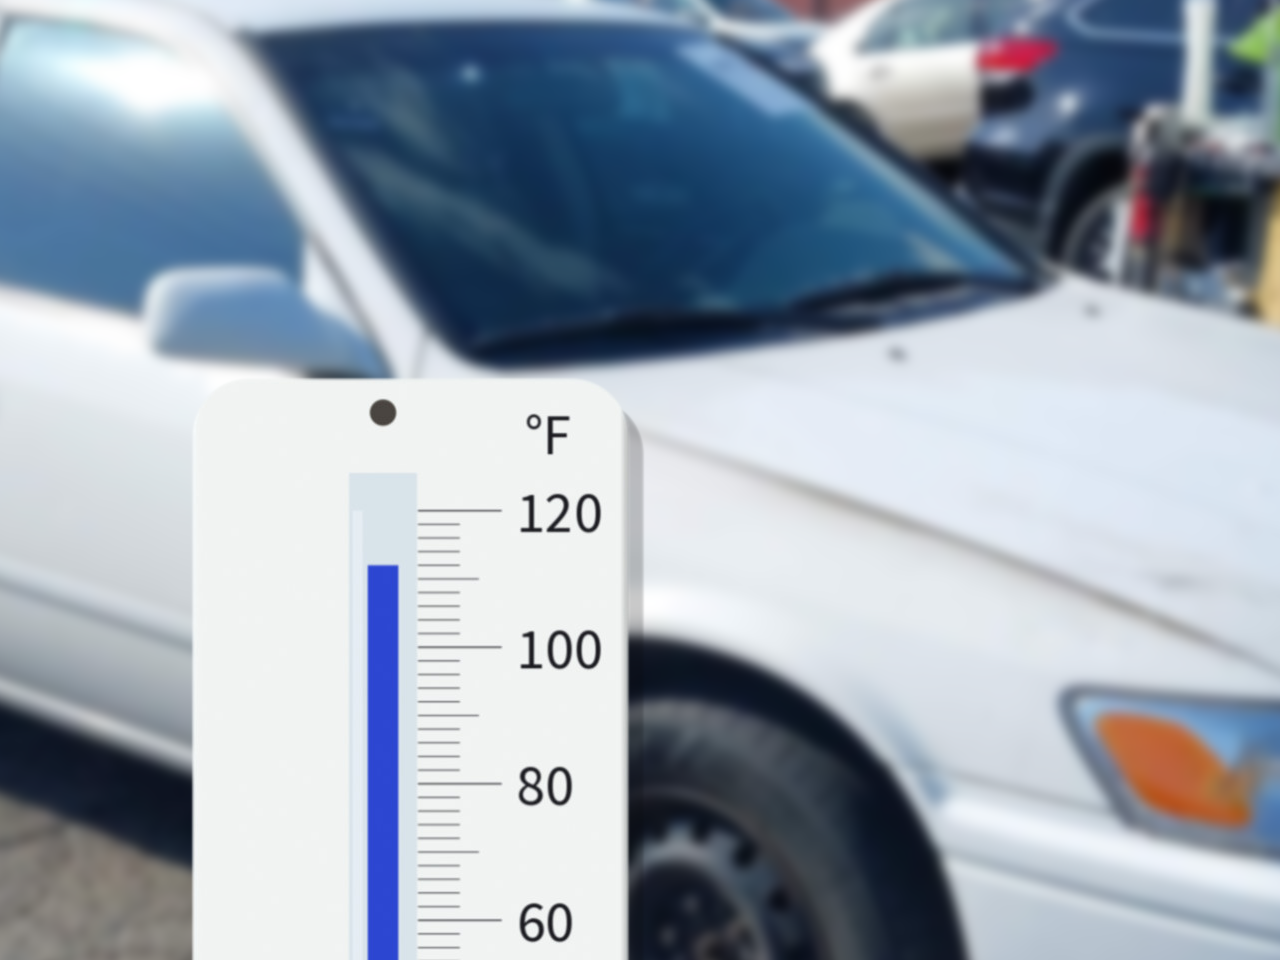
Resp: 112,°F
